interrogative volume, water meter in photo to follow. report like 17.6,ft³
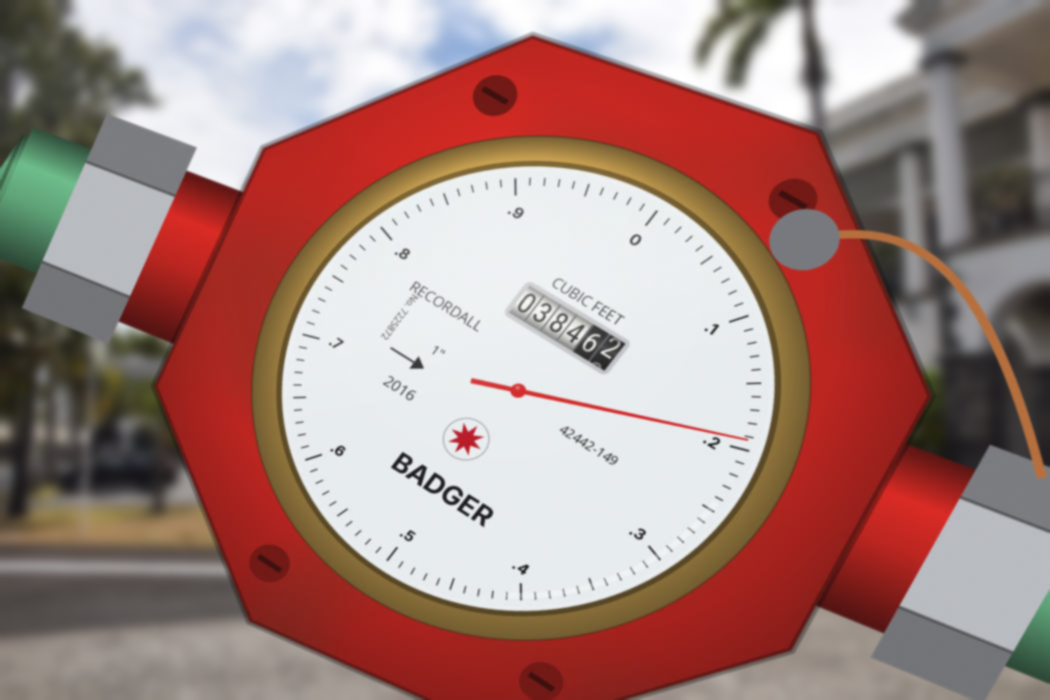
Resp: 38462.19,ft³
